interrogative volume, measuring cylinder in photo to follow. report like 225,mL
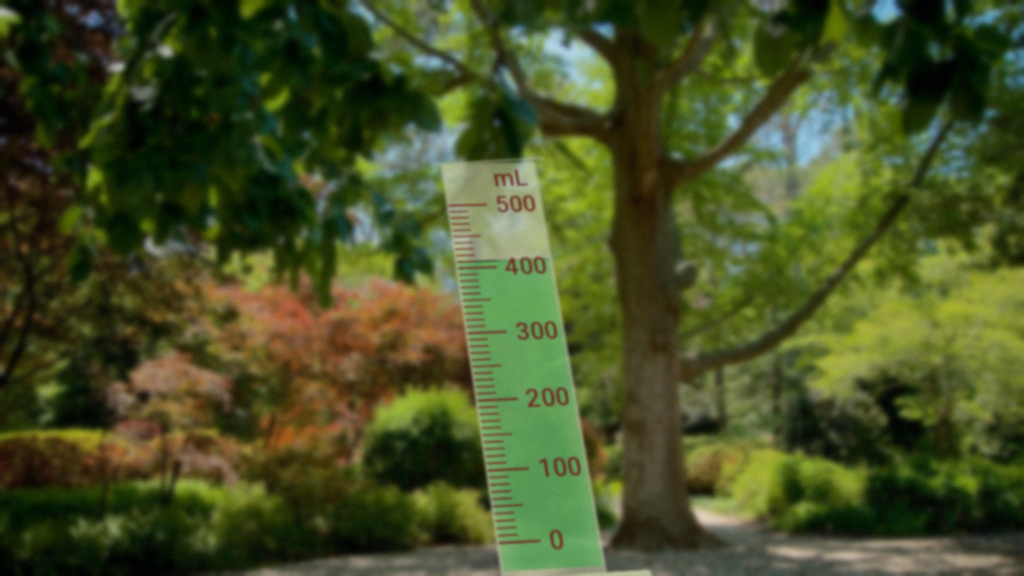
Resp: 410,mL
